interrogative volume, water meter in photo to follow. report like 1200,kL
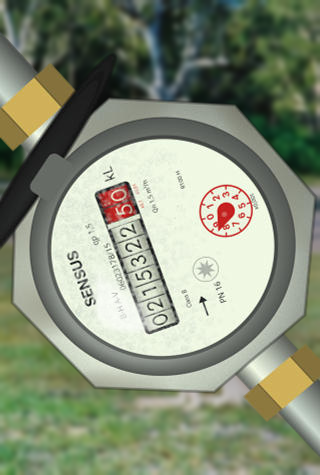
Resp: 215322.498,kL
